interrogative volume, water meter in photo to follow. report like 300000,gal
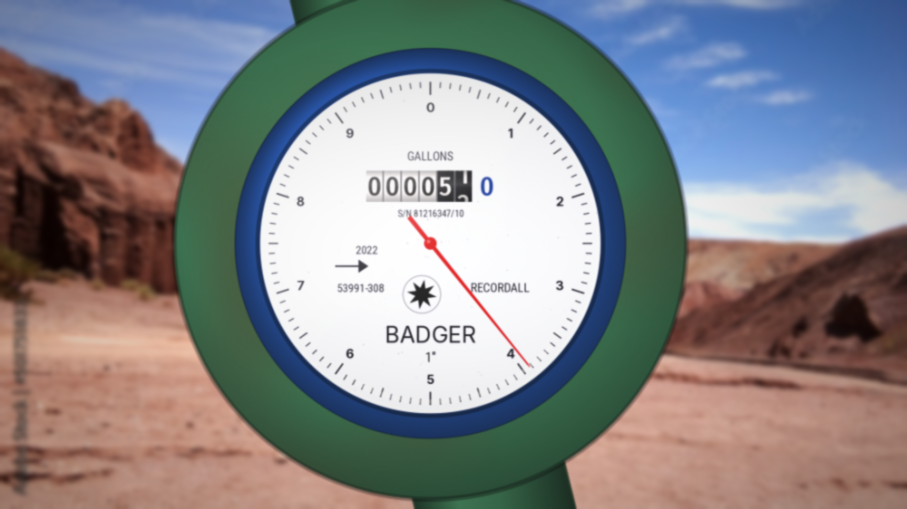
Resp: 513.9,gal
